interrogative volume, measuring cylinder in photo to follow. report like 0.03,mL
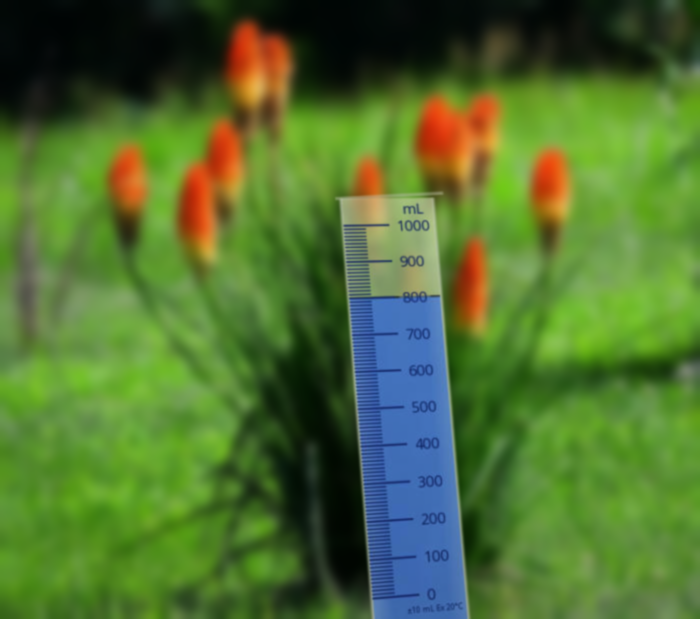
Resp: 800,mL
